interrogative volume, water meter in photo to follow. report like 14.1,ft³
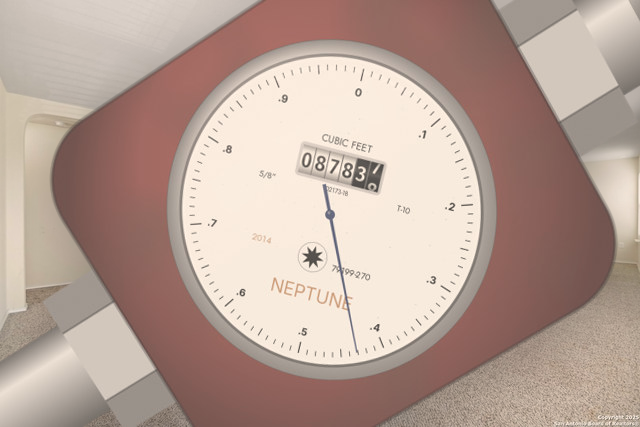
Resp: 87837.43,ft³
